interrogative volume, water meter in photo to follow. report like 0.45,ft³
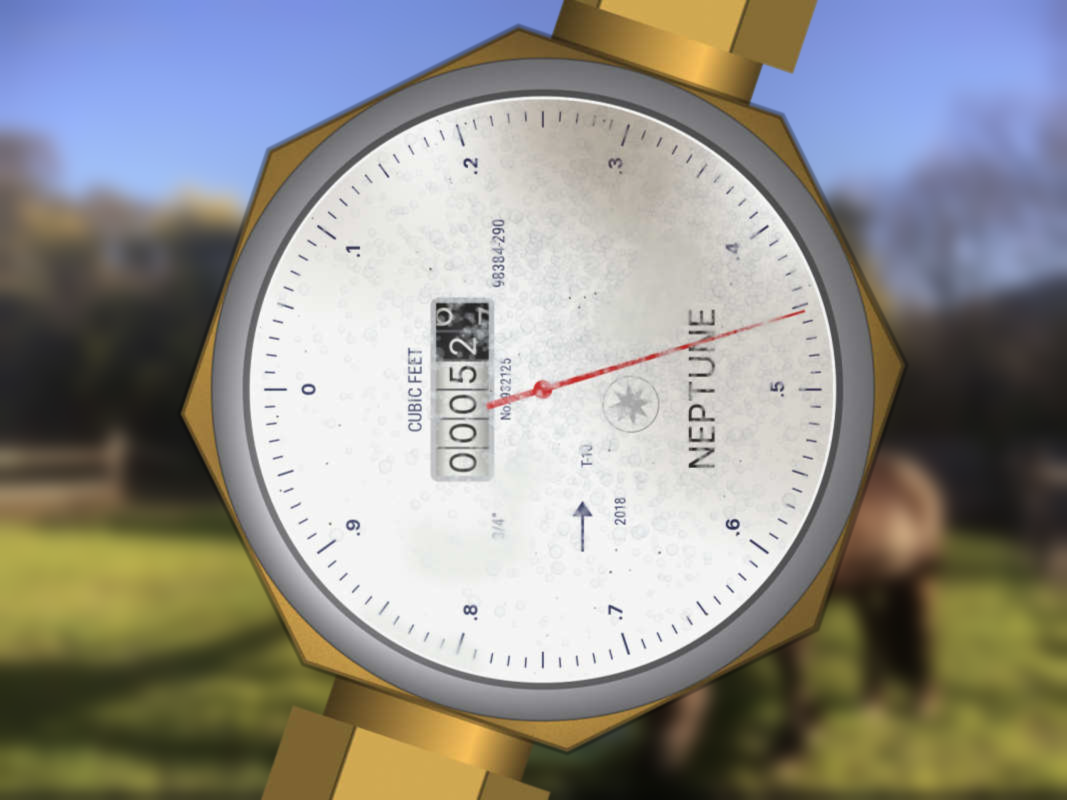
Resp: 526.45,ft³
